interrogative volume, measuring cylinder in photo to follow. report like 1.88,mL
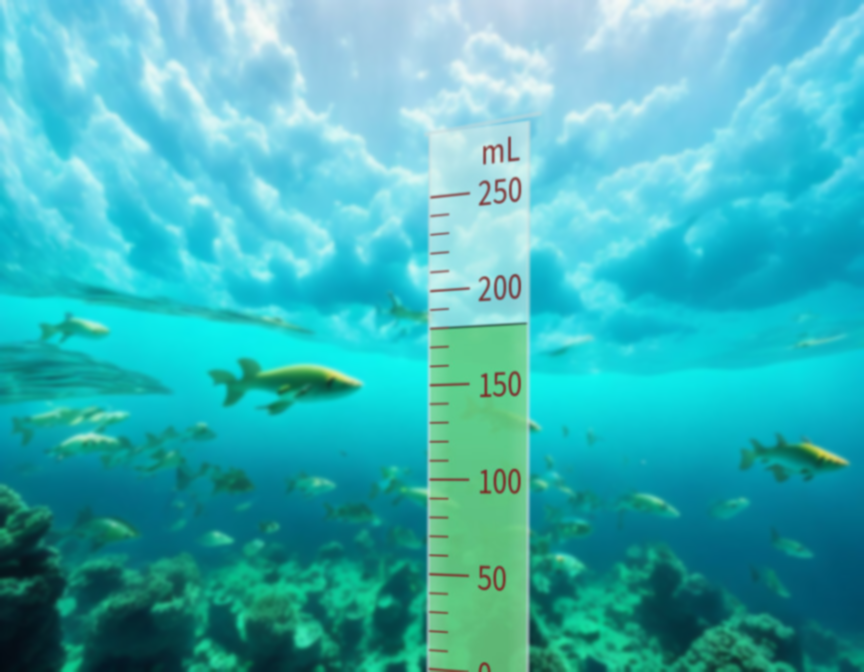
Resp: 180,mL
